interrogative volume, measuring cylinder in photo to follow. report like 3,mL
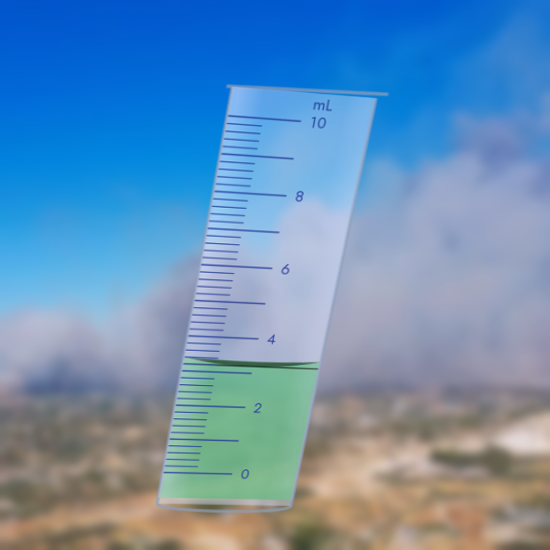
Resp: 3.2,mL
